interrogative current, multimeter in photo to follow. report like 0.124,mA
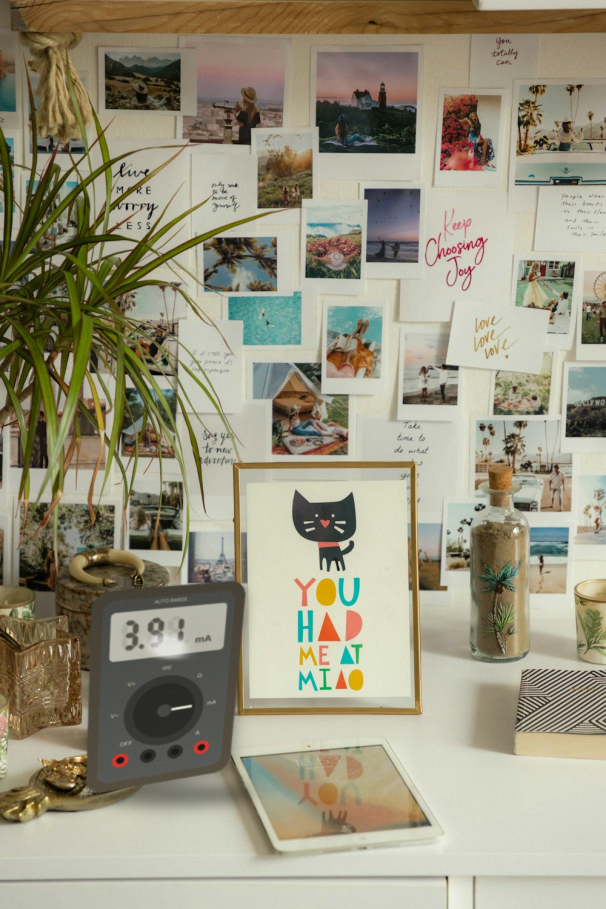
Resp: 3.91,mA
